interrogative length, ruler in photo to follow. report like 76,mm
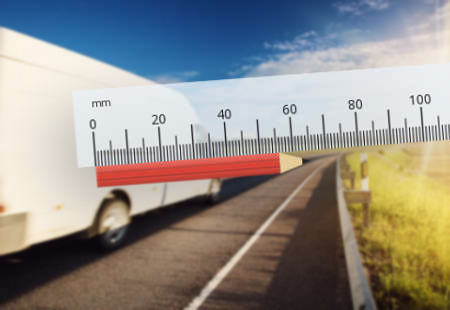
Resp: 65,mm
